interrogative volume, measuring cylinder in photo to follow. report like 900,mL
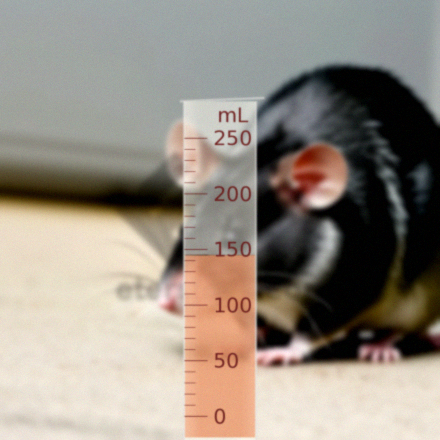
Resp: 145,mL
